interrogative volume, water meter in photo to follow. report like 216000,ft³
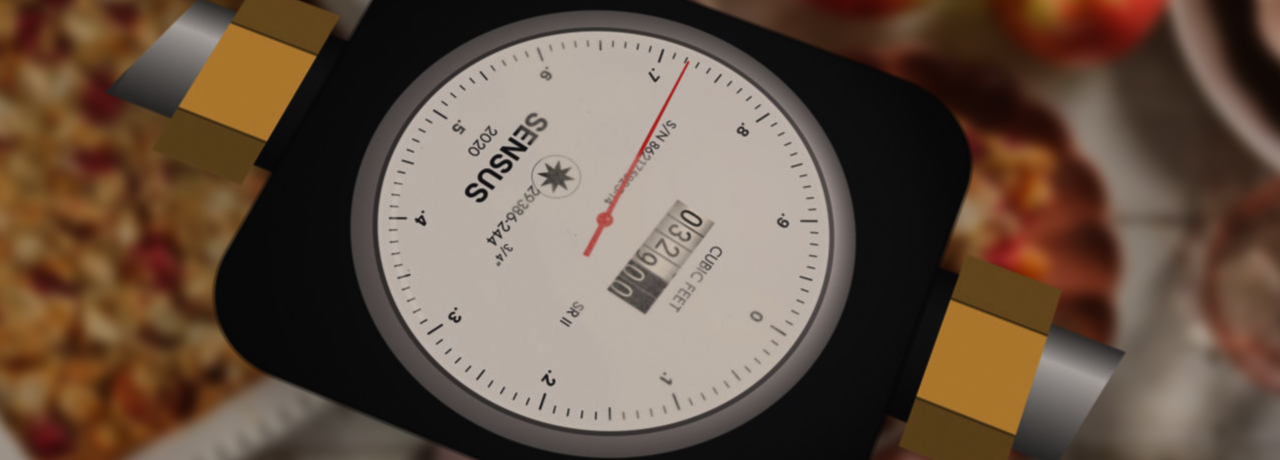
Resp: 32899.72,ft³
